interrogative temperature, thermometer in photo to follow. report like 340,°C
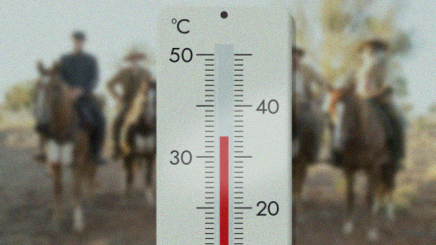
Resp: 34,°C
